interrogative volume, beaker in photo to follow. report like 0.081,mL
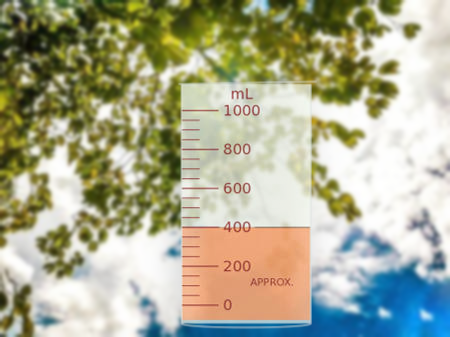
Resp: 400,mL
